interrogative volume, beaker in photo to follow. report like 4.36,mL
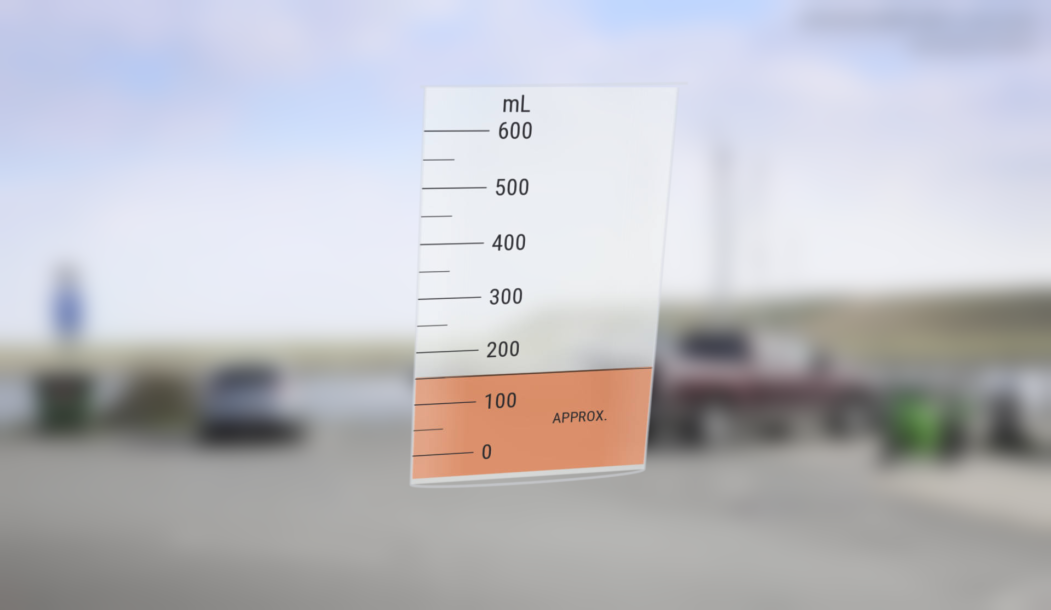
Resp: 150,mL
